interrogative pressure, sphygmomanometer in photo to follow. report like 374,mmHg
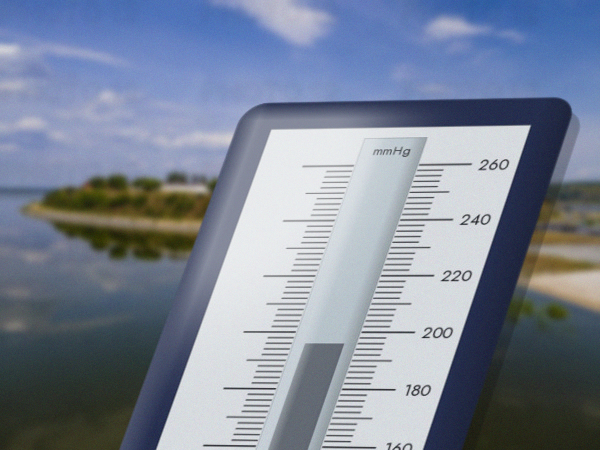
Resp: 196,mmHg
